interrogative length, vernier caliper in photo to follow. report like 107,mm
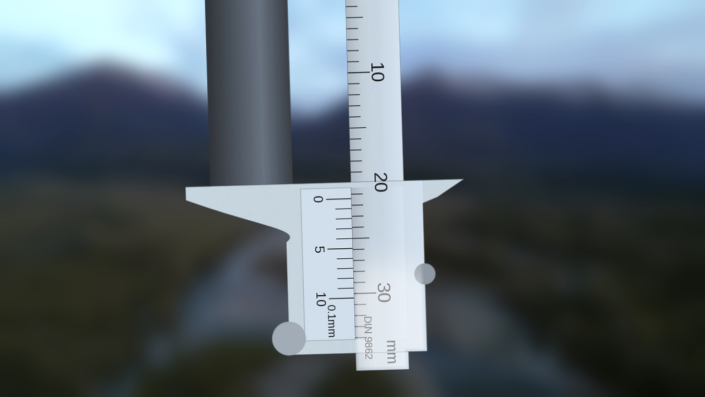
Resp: 21.4,mm
